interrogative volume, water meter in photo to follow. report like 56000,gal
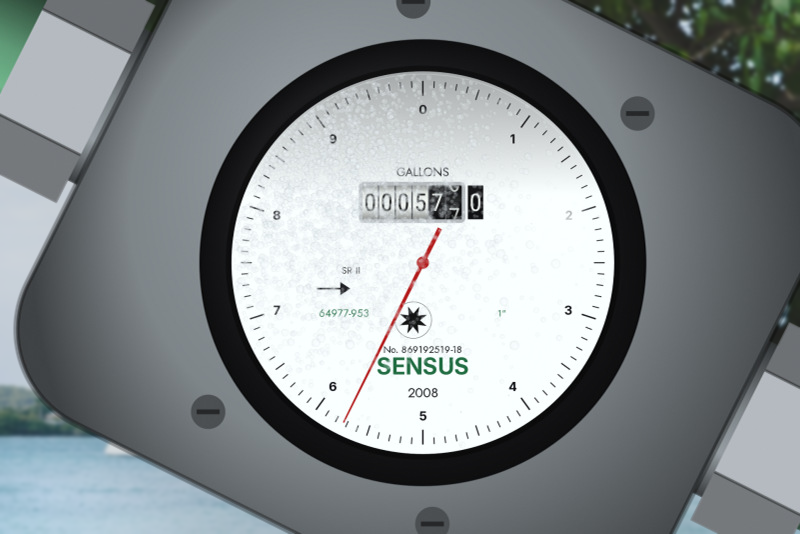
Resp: 5765.7,gal
